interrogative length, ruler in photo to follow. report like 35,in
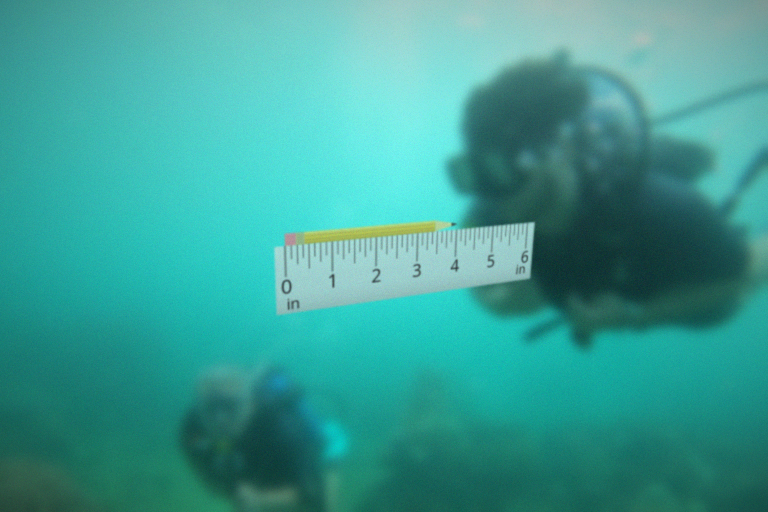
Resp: 4,in
